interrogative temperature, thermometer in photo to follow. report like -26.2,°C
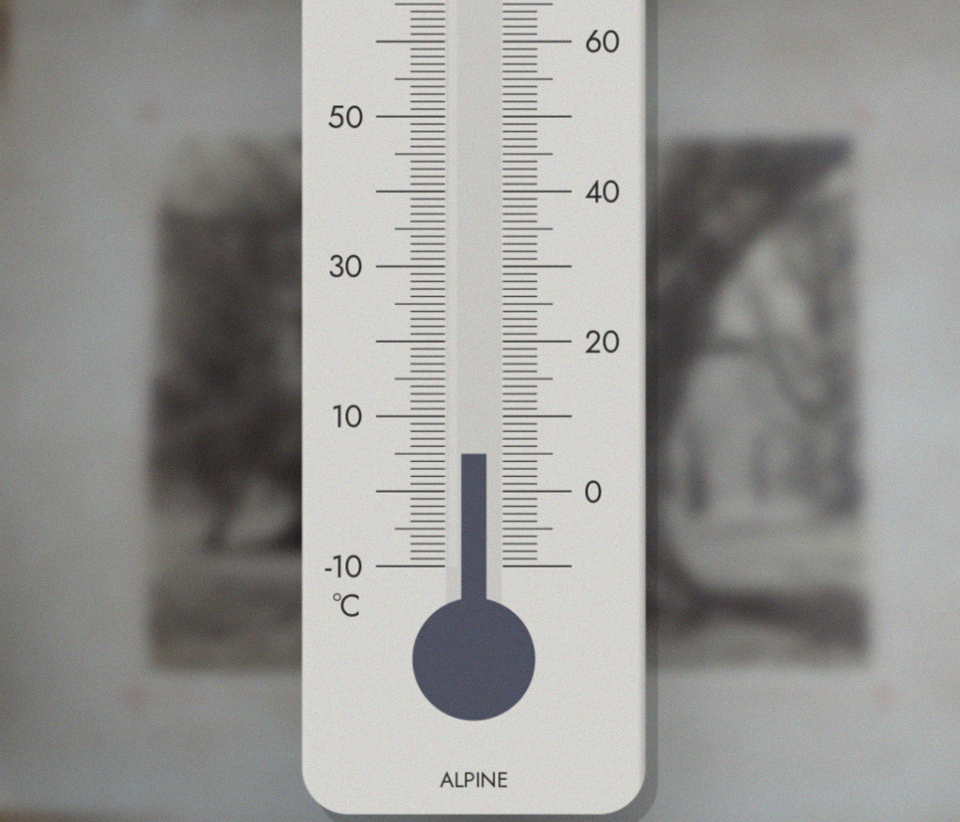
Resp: 5,°C
